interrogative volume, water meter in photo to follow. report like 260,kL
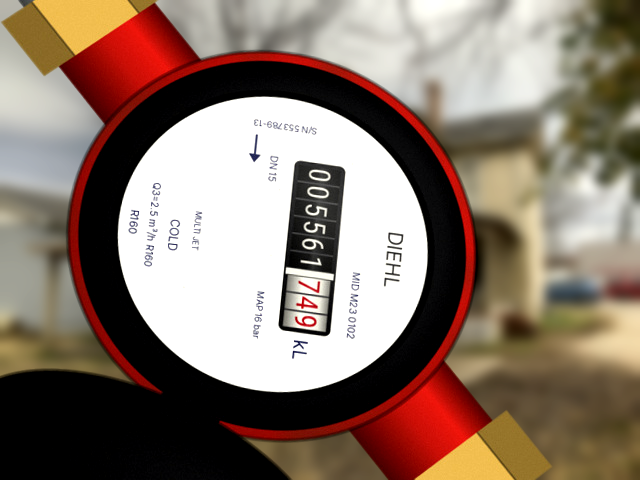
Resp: 5561.749,kL
